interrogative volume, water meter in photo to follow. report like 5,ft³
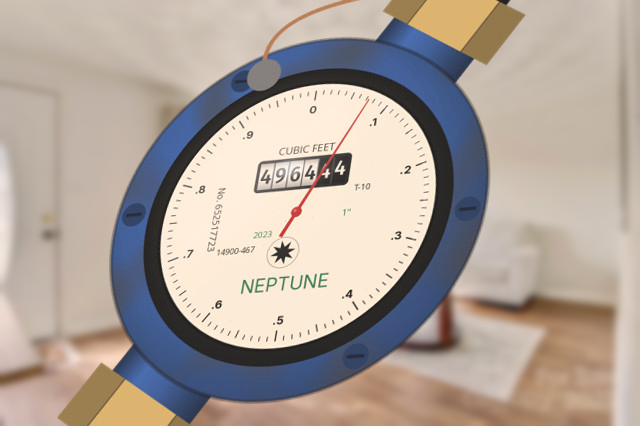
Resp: 496444.07,ft³
